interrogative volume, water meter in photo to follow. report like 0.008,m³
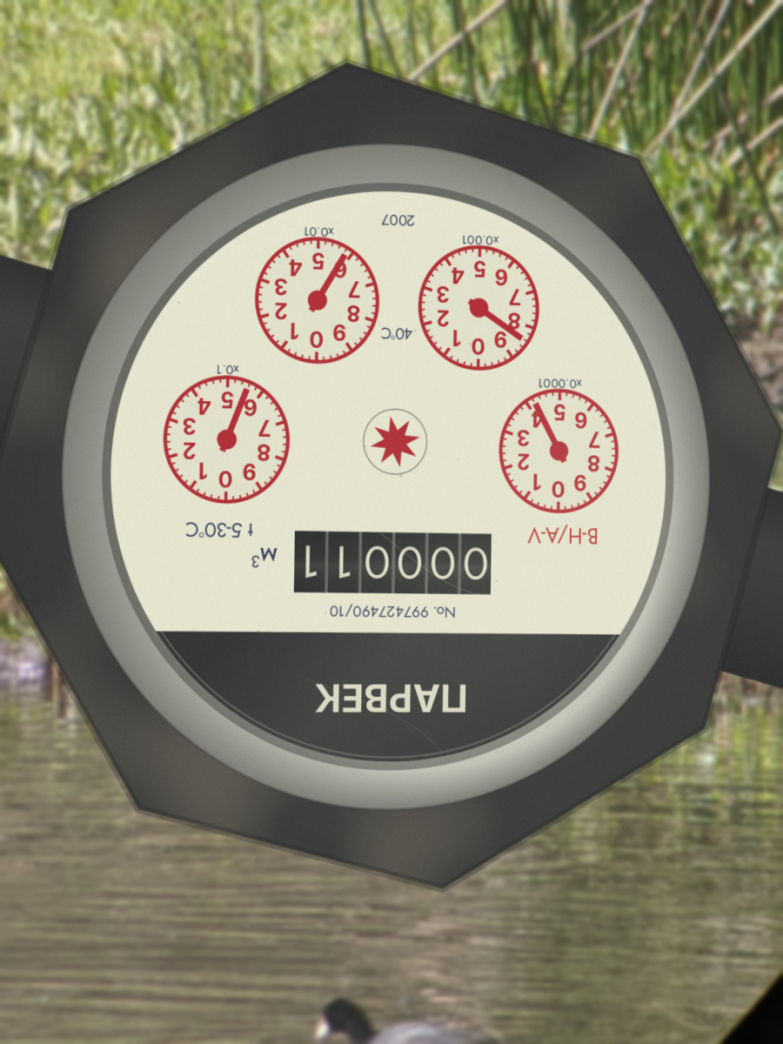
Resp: 11.5584,m³
